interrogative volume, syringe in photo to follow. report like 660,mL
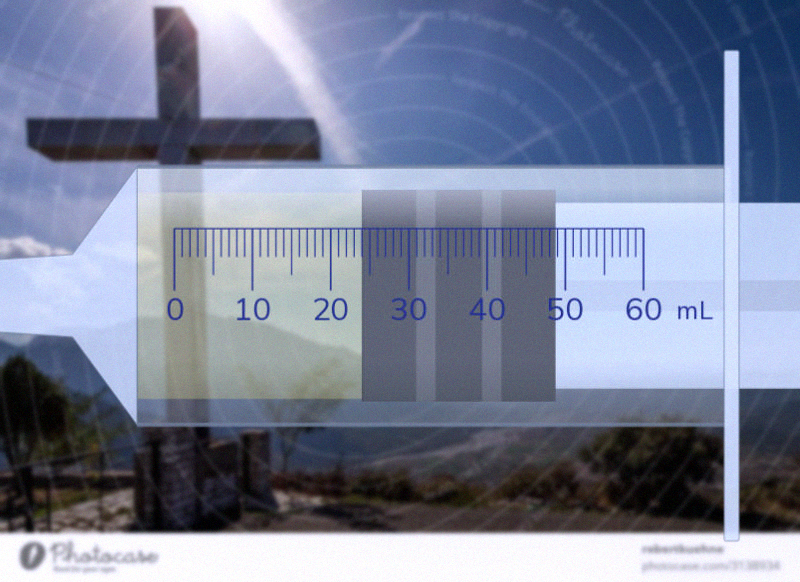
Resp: 24,mL
